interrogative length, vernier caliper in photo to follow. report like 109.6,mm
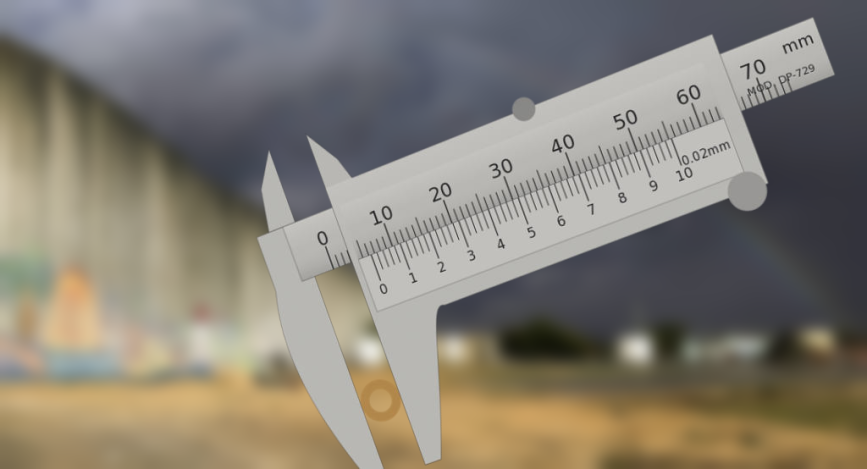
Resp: 6.4,mm
